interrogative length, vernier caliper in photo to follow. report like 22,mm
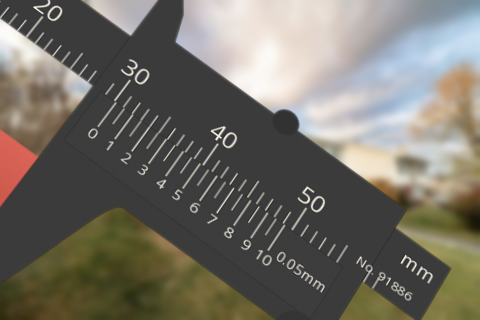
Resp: 30.2,mm
